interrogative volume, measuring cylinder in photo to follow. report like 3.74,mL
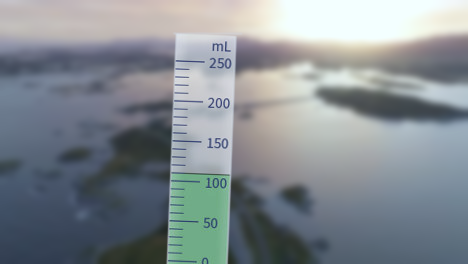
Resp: 110,mL
